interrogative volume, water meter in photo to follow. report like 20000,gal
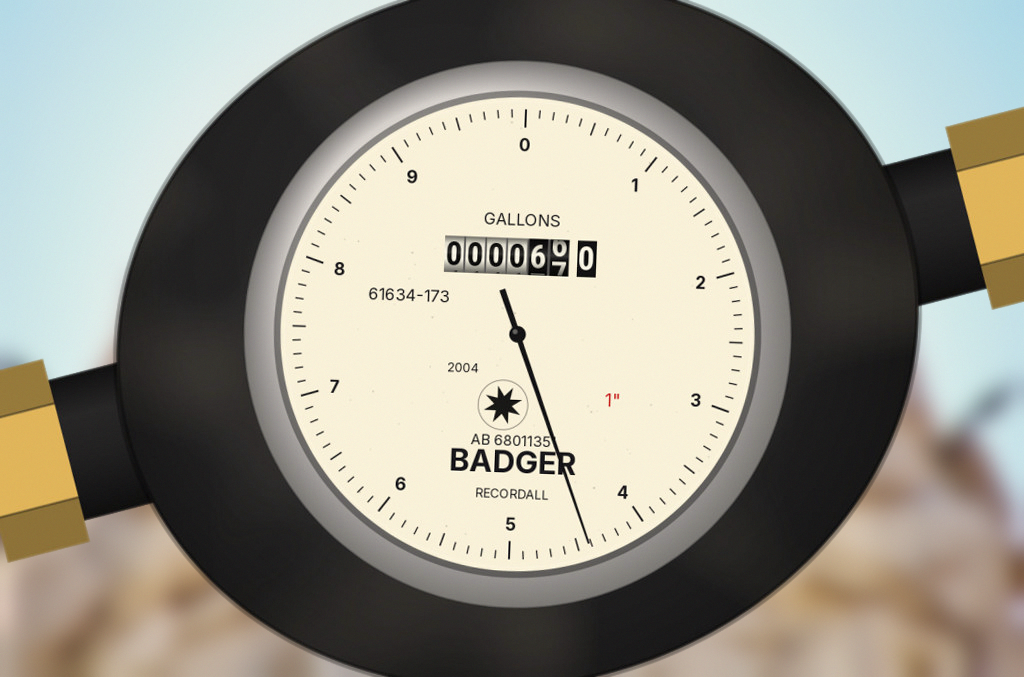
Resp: 664.4,gal
